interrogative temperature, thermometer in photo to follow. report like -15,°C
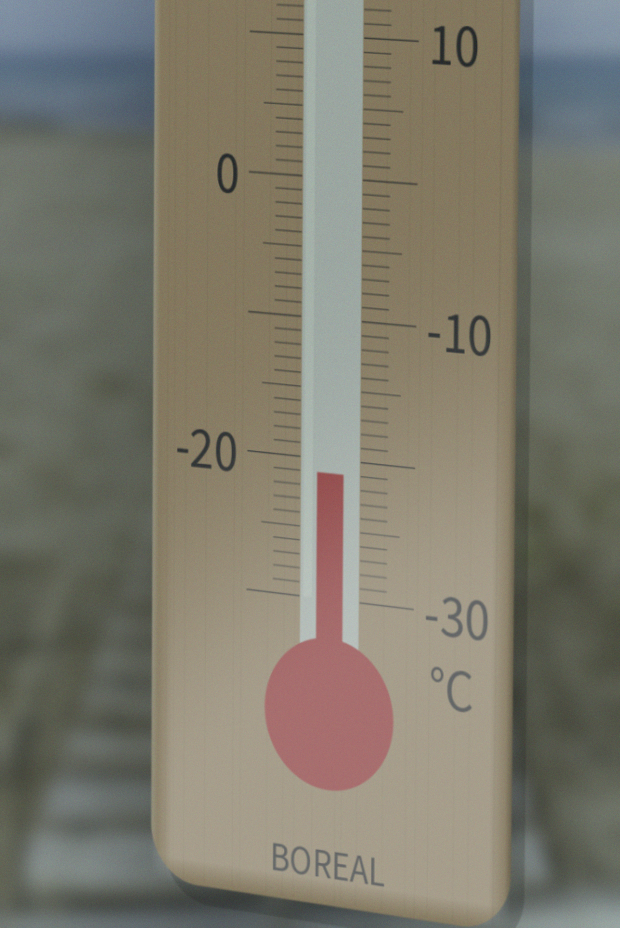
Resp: -21,°C
